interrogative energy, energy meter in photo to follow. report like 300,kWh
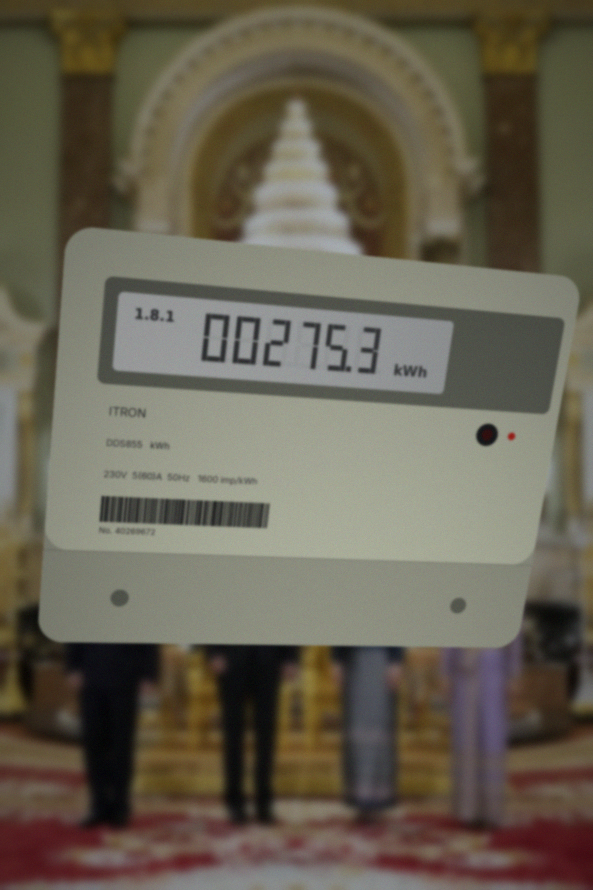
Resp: 275.3,kWh
